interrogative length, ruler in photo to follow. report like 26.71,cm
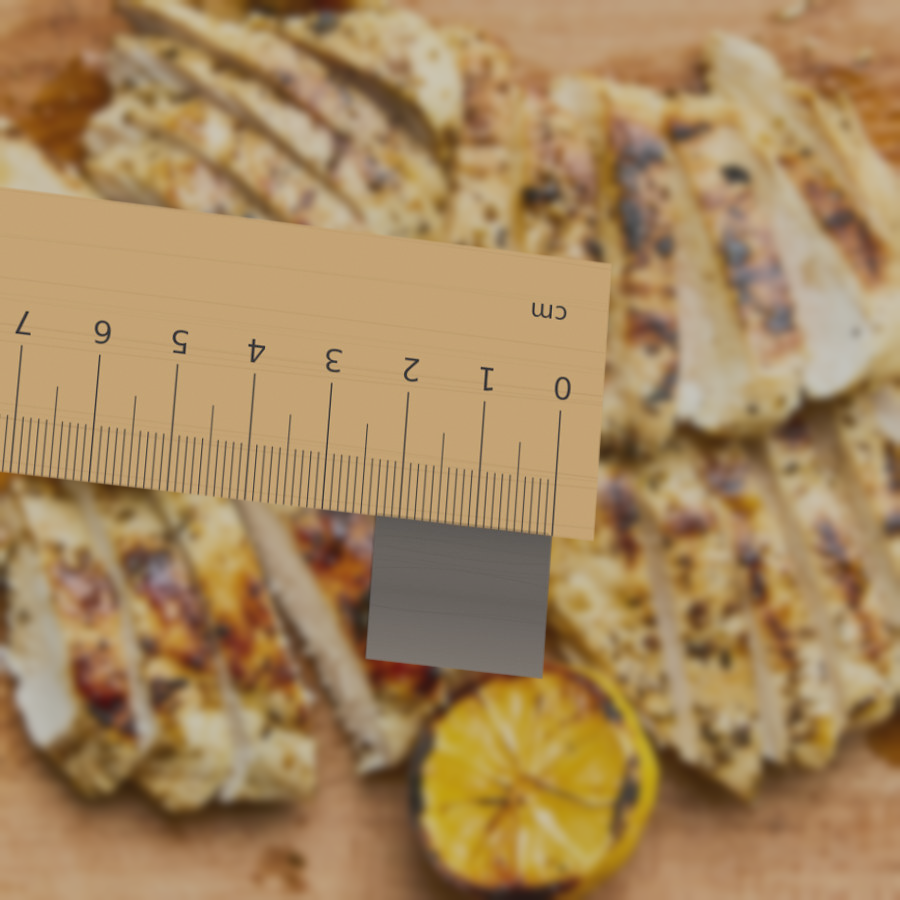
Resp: 2.3,cm
